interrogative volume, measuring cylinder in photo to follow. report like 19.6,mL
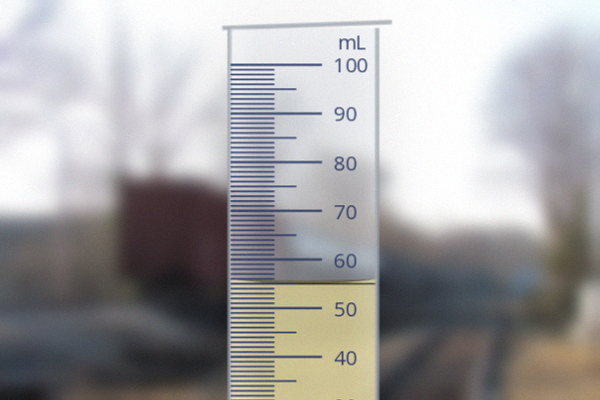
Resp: 55,mL
